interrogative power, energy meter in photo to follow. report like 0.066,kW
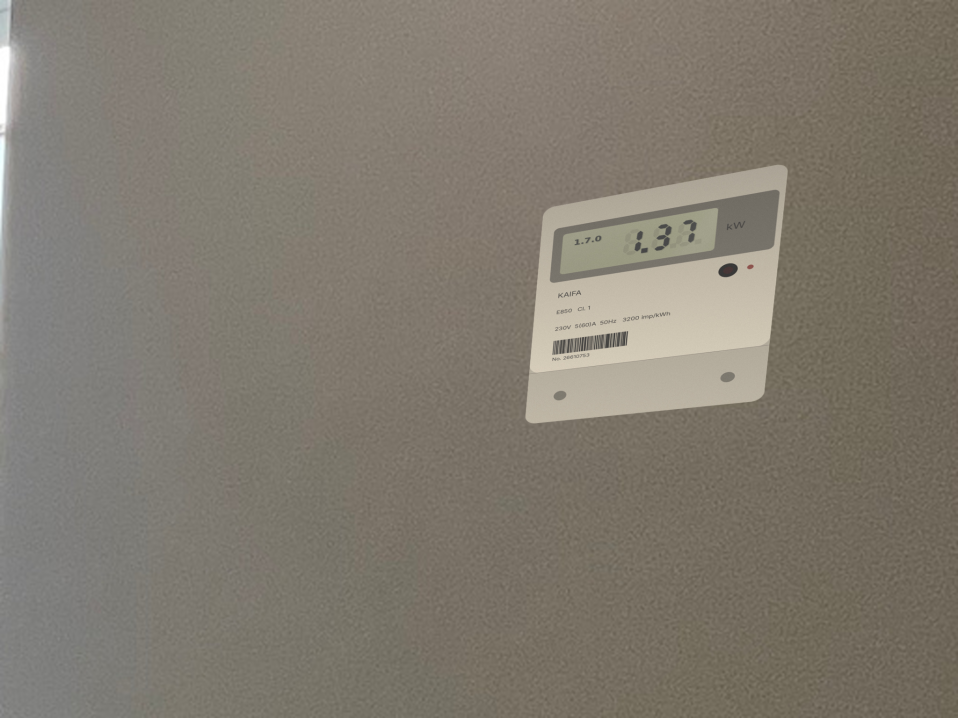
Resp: 1.37,kW
